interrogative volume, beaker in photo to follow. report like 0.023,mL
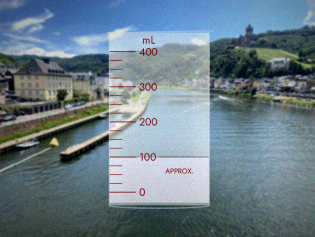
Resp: 100,mL
